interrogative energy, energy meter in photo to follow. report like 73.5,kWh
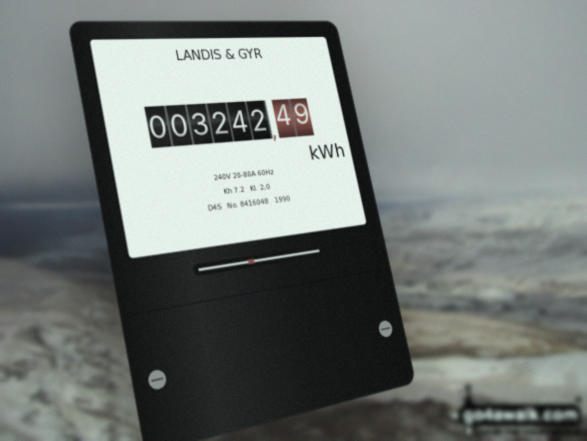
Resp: 3242.49,kWh
